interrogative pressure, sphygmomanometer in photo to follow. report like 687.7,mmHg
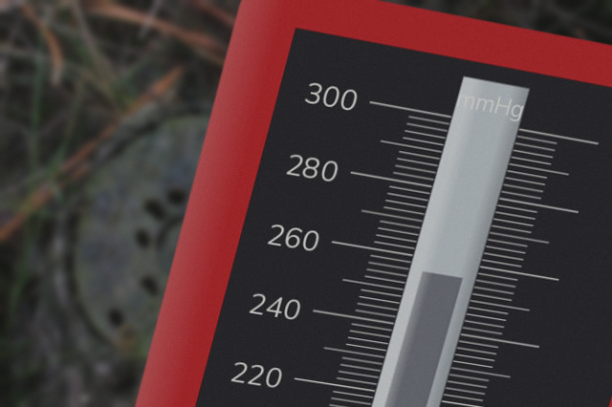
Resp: 256,mmHg
